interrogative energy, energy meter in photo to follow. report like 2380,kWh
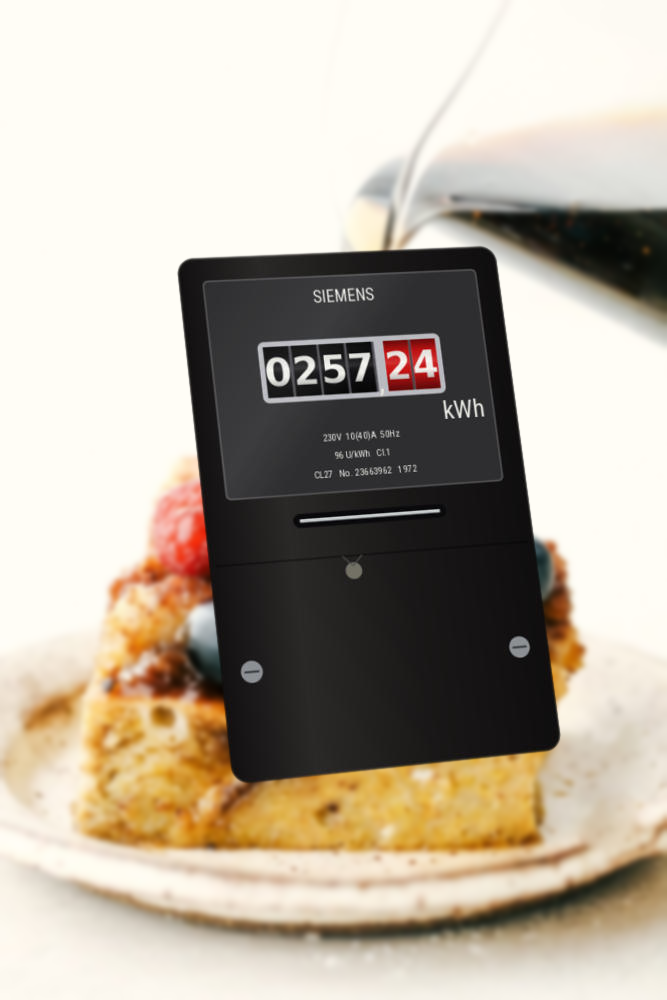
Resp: 257.24,kWh
